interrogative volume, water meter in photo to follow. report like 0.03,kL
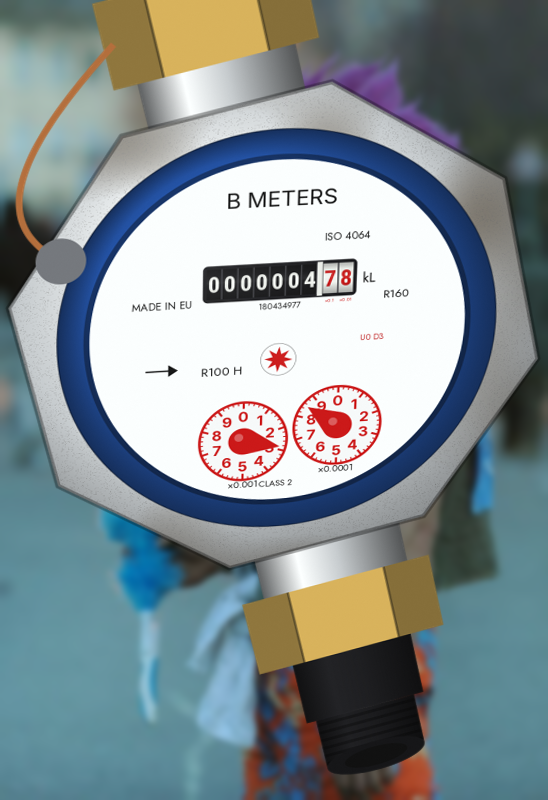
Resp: 4.7828,kL
